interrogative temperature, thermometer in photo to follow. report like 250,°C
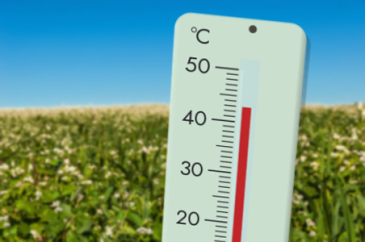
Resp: 43,°C
